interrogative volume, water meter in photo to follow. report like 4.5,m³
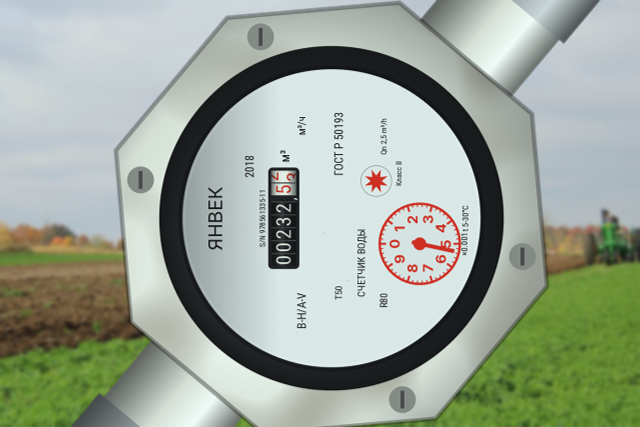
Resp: 232.525,m³
